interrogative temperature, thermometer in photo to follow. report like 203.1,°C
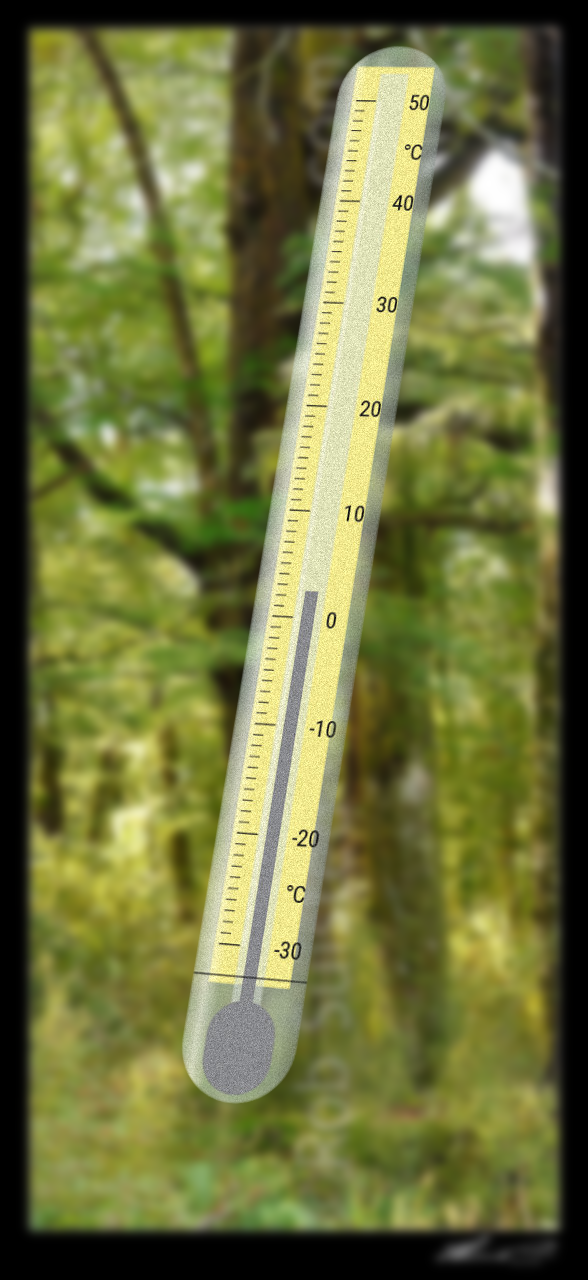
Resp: 2.5,°C
